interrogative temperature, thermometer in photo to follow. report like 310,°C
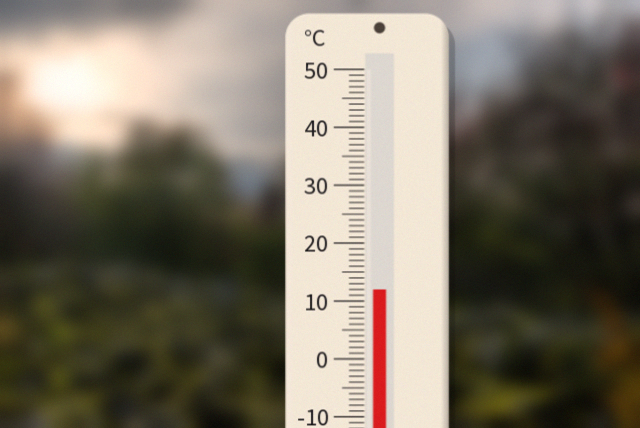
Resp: 12,°C
